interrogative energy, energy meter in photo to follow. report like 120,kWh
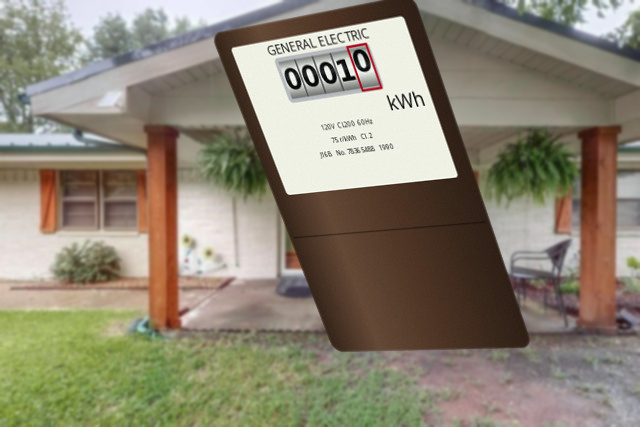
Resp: 1.0,kWh
